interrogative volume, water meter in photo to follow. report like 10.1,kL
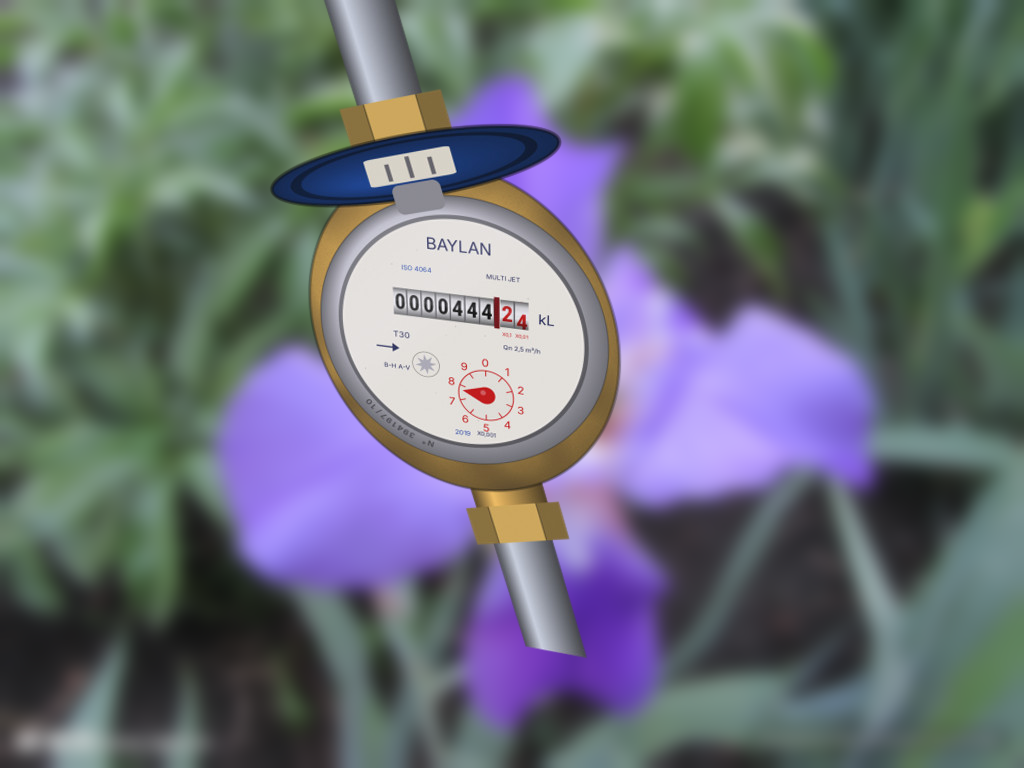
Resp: 444.237,kL
